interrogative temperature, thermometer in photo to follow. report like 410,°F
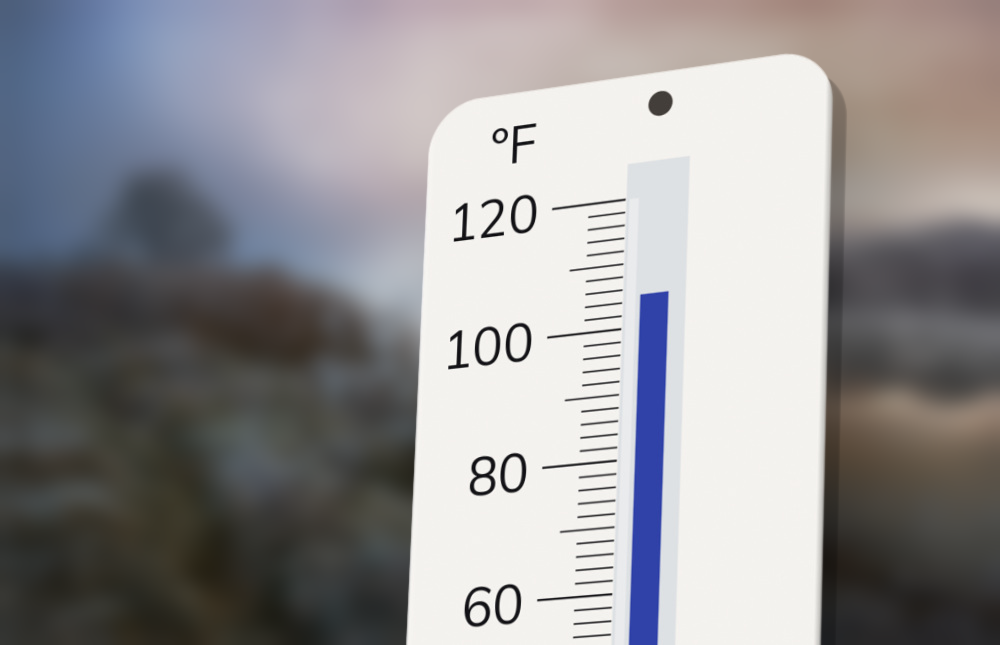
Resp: 105,°F
